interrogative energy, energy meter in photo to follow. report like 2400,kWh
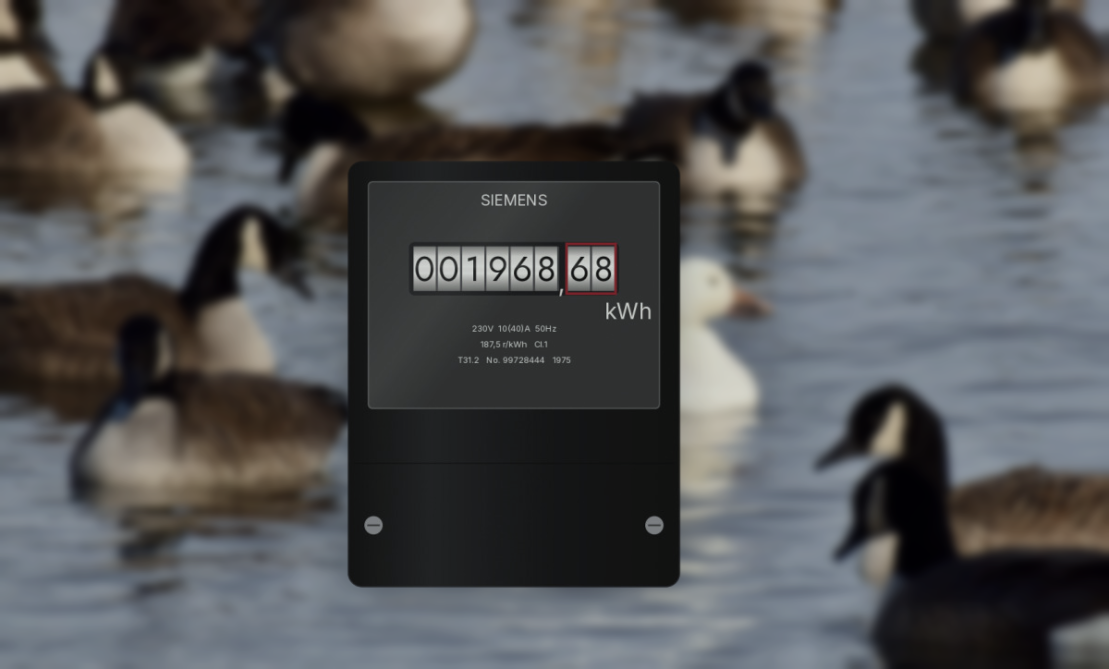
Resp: 1968.68,kWh
